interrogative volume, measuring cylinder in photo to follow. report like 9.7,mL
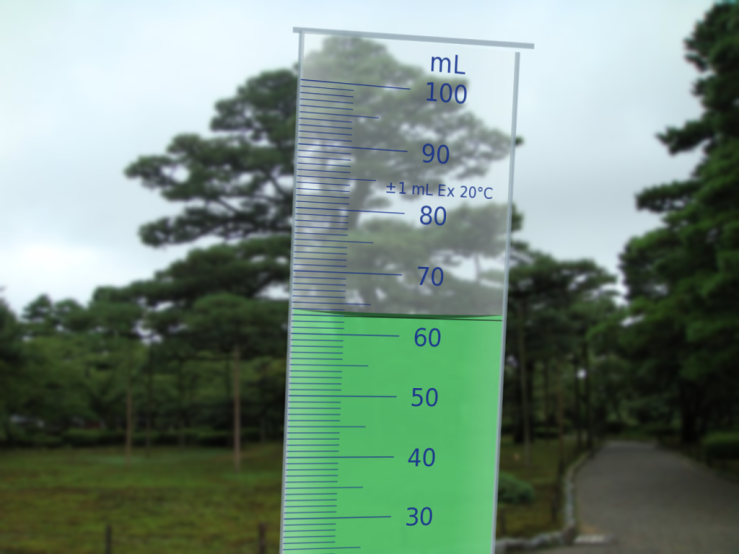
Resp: 63,mL
